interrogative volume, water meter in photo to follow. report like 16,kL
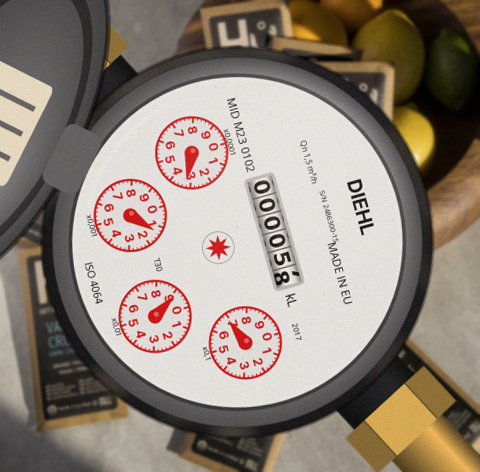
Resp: 57.6913,kL
